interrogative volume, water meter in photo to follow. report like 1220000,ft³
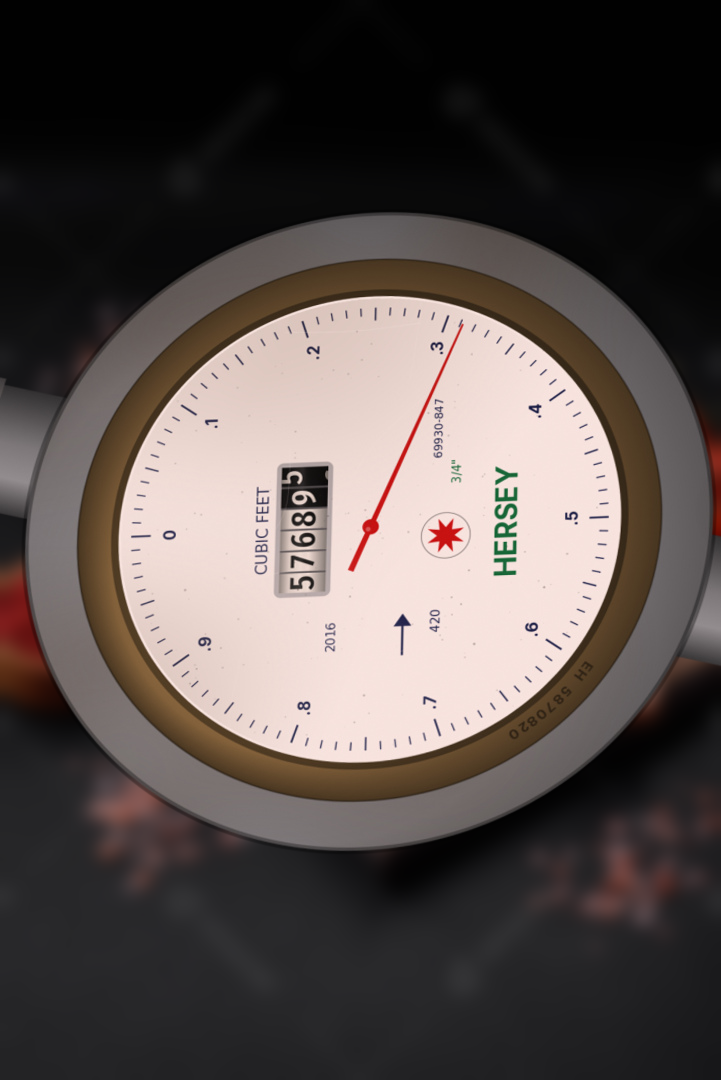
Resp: 576895.31,ft³
